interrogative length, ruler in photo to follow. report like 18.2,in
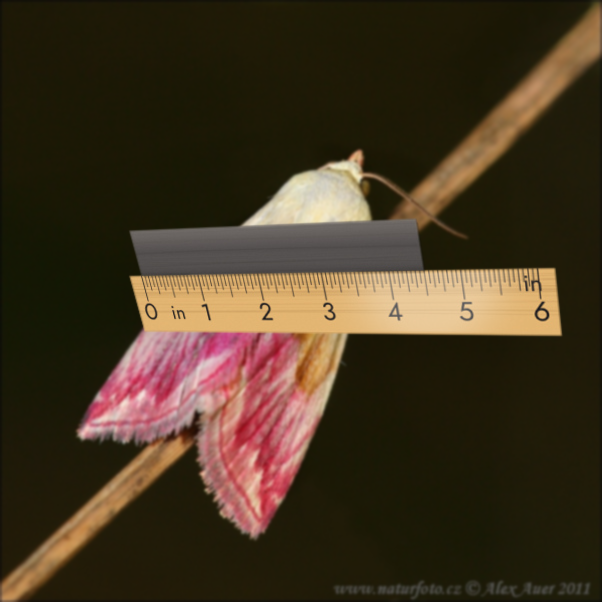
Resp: 4.5,in
